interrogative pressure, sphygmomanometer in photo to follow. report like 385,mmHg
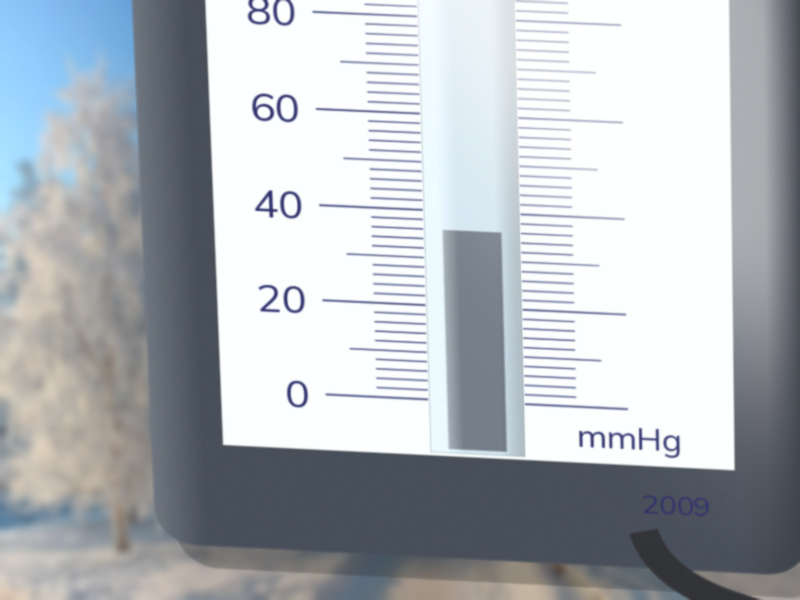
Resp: 36,mmHg
